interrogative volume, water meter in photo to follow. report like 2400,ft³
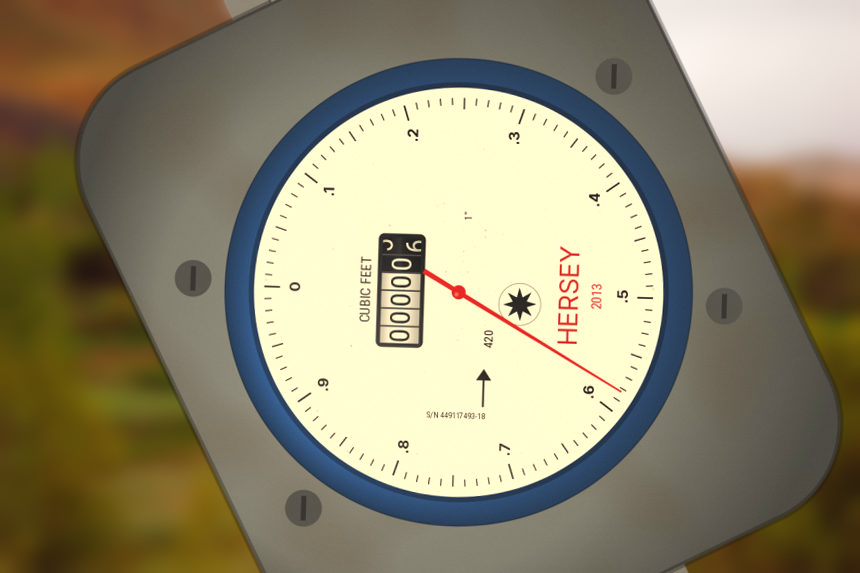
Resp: 5.58,ft³
